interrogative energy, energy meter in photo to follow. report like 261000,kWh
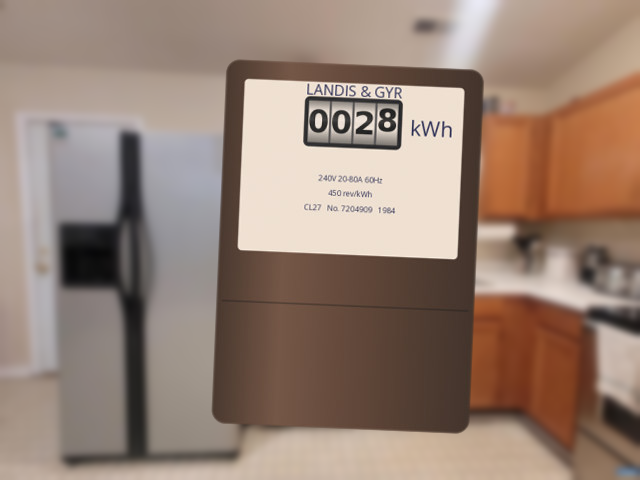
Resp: 28,kWh
